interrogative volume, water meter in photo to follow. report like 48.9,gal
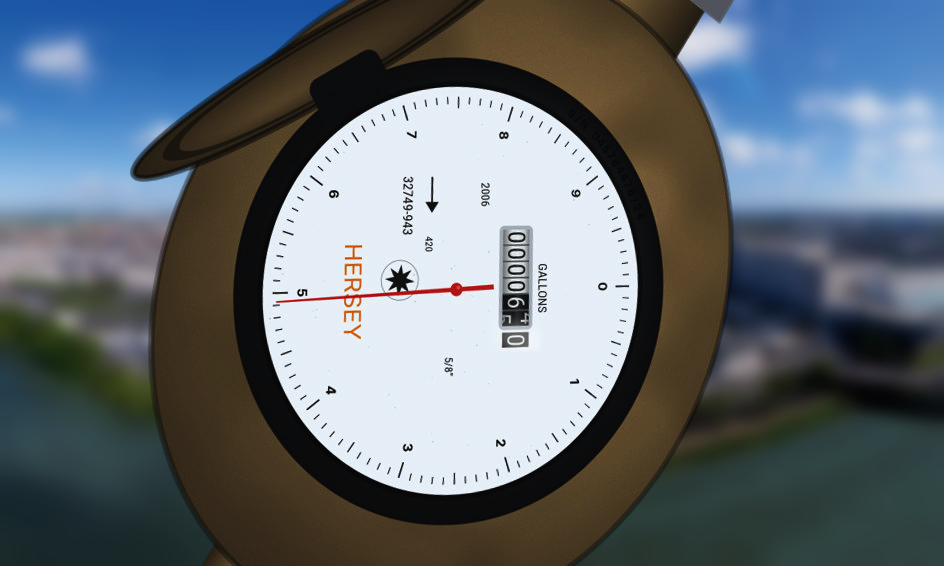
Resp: 644.9,gal
